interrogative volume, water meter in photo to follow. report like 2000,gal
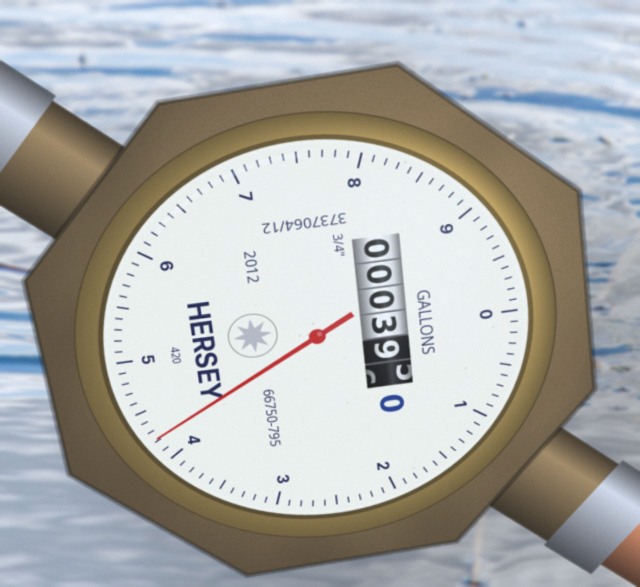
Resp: 3954.2,gal
